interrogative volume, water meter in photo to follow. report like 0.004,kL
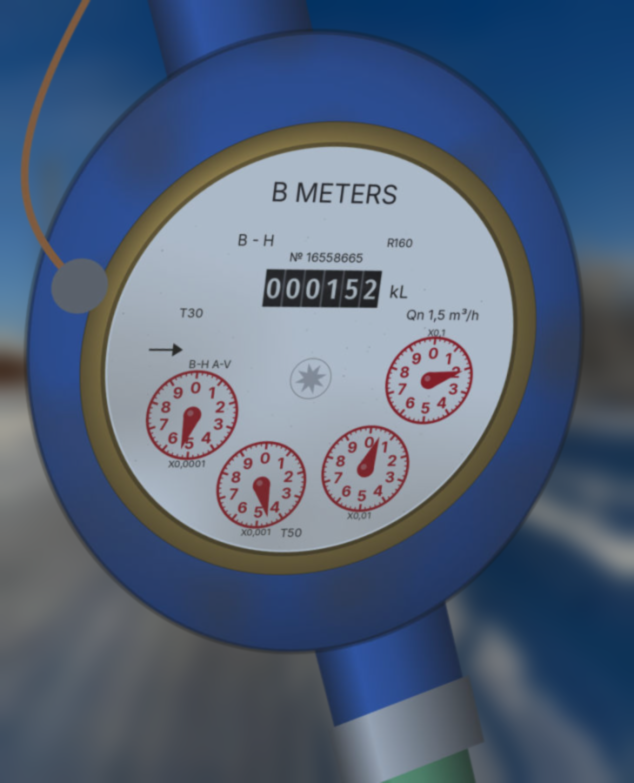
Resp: 152.2045,kL
